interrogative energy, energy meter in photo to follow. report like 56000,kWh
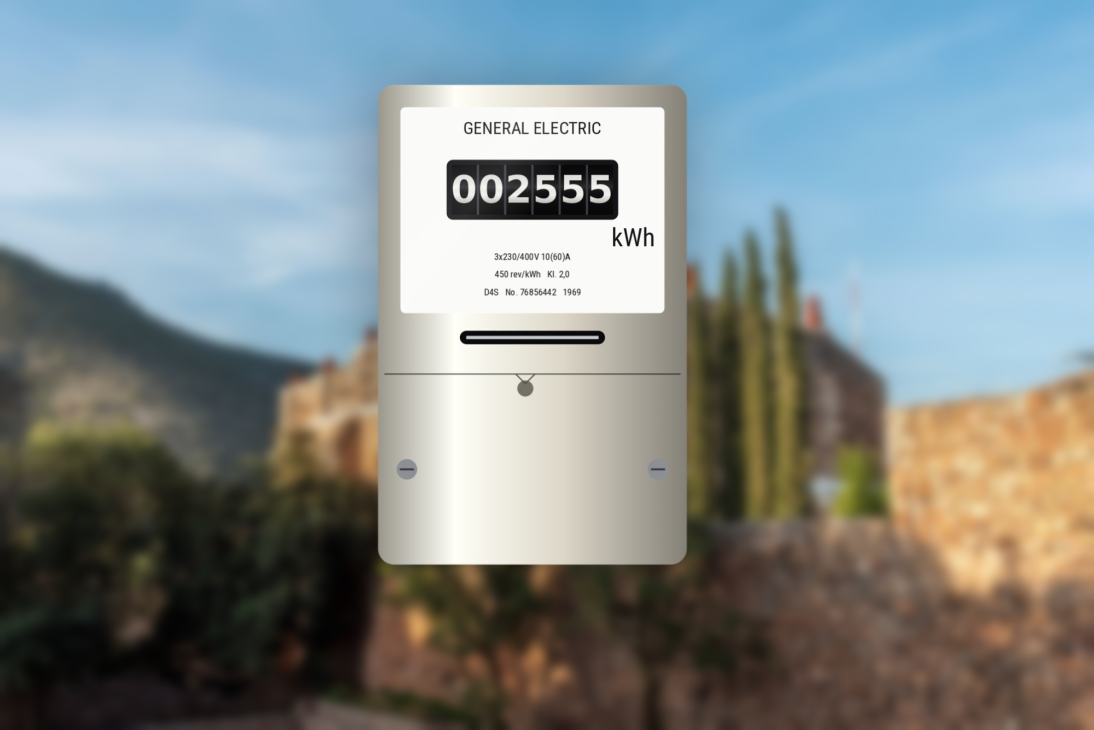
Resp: 2555,kWh
